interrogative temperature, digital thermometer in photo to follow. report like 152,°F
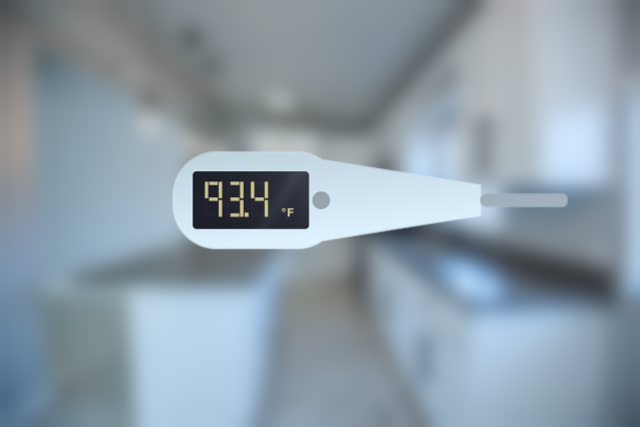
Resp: 93.4,°F
